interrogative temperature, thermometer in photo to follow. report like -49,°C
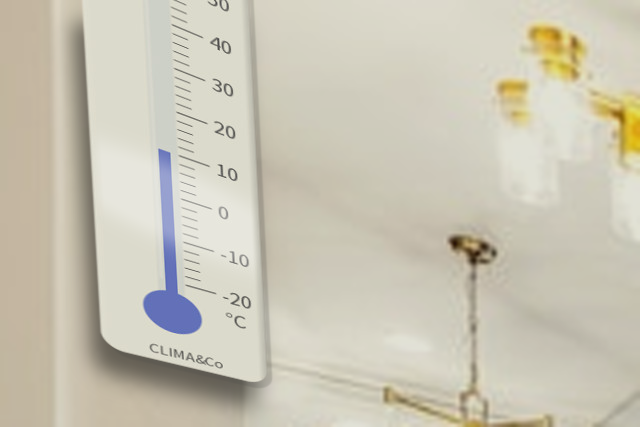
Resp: 10,°C
